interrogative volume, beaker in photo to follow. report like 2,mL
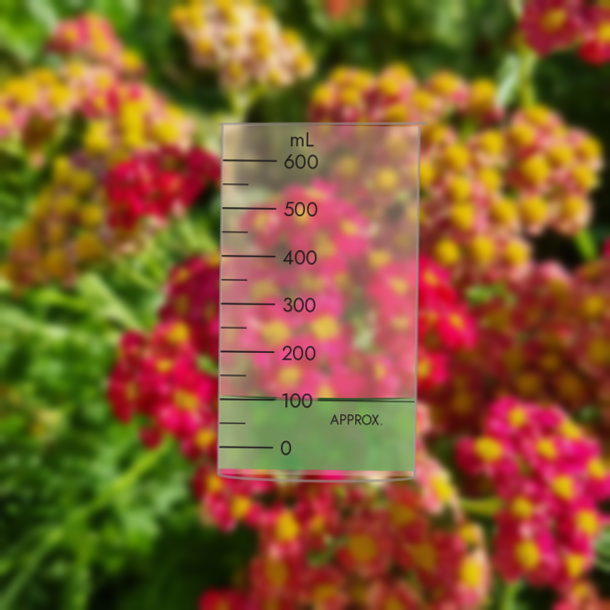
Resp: 100,mL
